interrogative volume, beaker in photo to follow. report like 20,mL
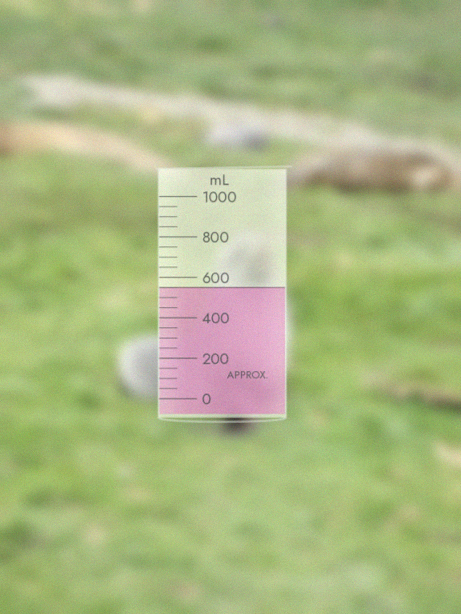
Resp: 550,mL
